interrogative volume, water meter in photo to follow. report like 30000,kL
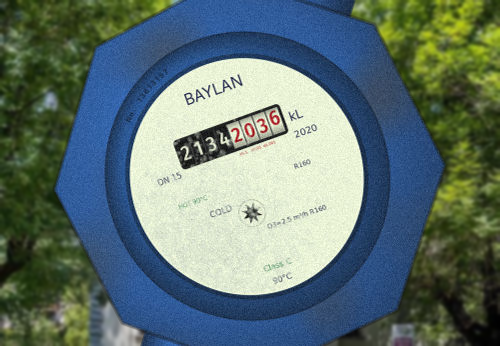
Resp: 2134.2036,kL
